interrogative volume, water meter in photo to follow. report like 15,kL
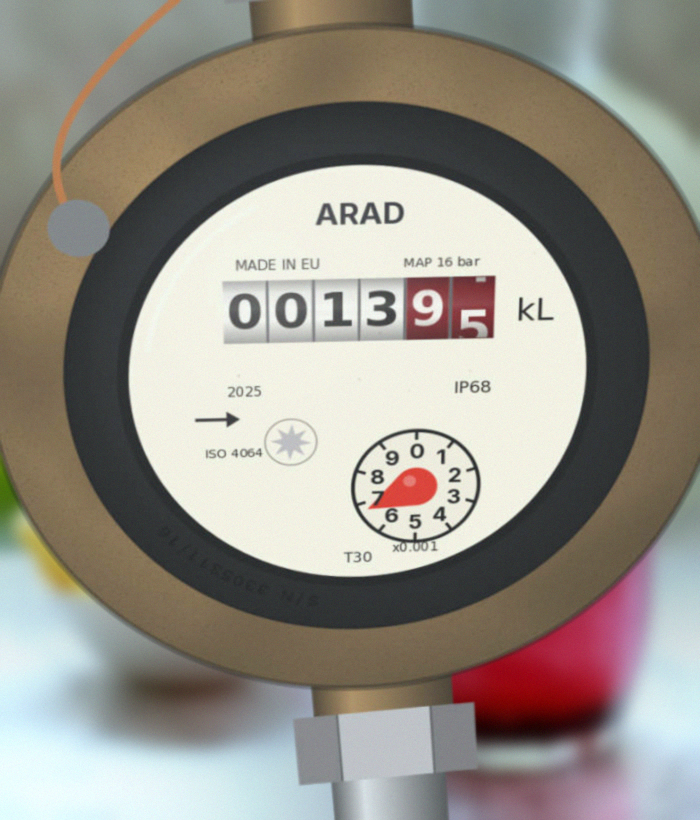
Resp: 13.946,kL
